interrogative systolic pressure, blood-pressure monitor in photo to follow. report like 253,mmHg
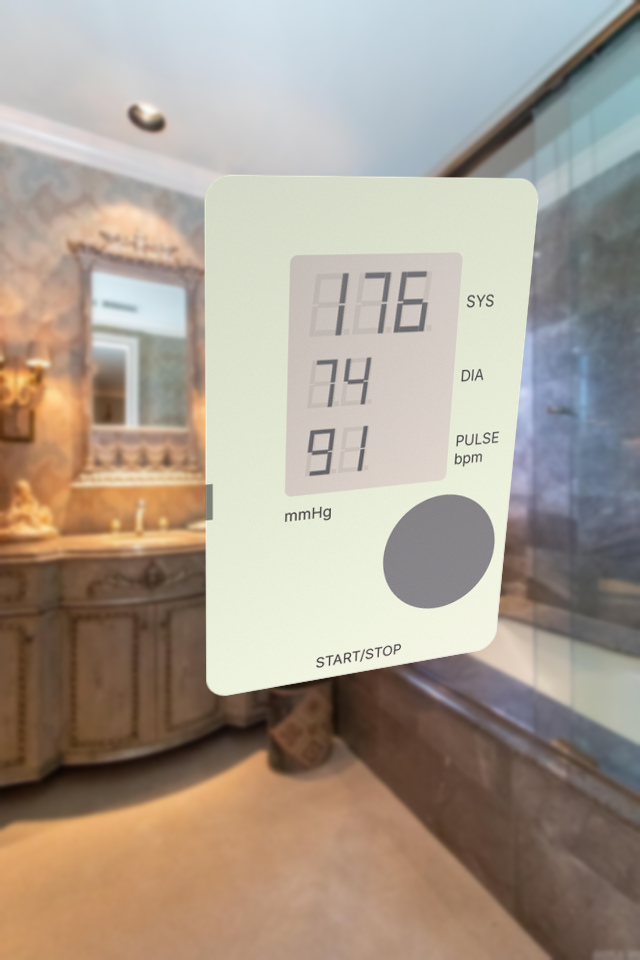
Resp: 176,mmHg
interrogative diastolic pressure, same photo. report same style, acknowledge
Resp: 74,mmHg
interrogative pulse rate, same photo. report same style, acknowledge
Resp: 91,bpm
